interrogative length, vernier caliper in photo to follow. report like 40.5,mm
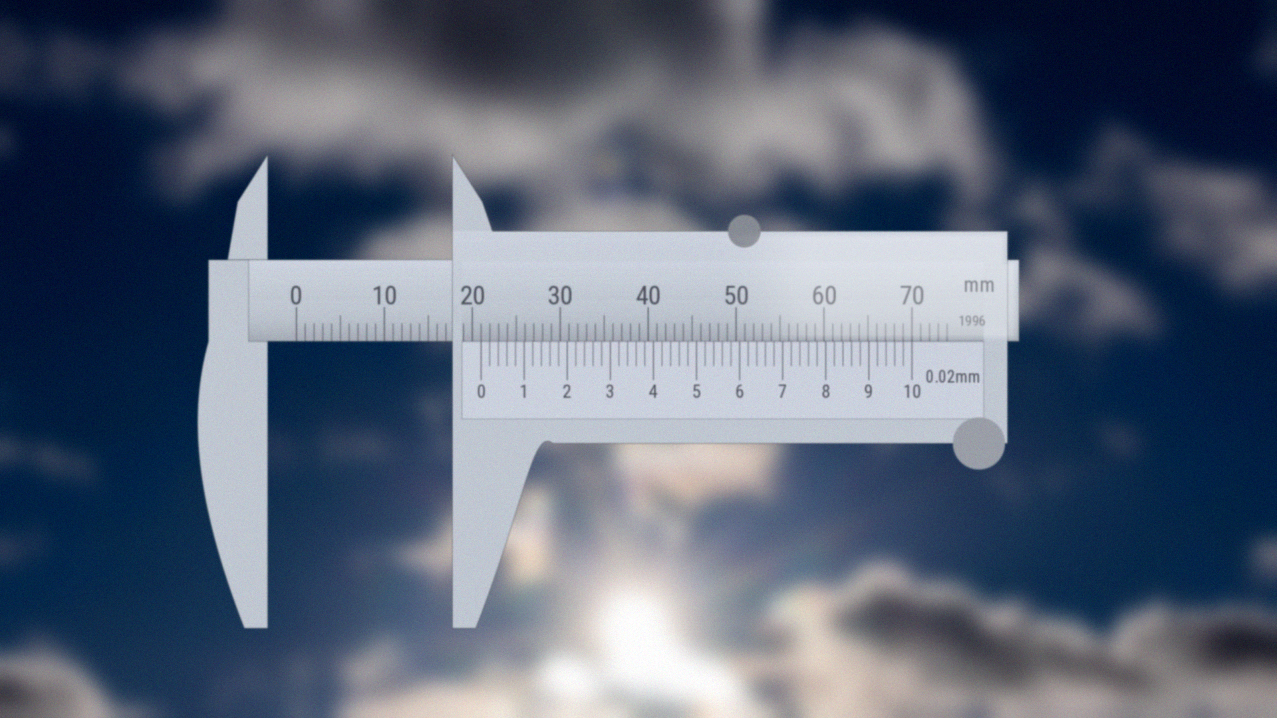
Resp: 21.0,mm
